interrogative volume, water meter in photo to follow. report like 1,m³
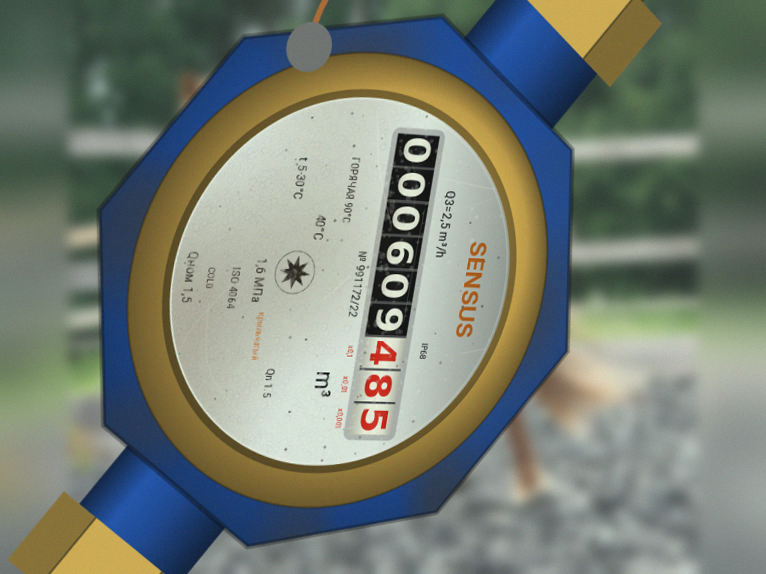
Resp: 609.485,m³
